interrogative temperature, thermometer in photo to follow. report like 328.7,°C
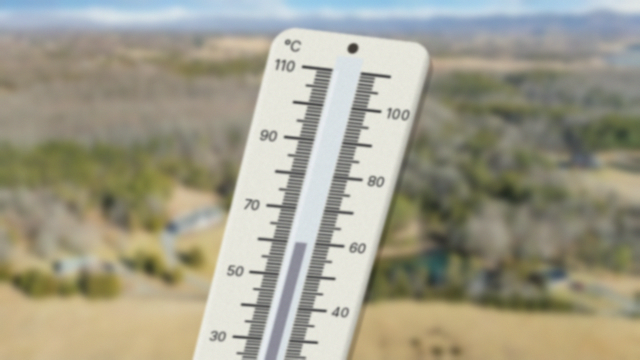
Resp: 60,°C
